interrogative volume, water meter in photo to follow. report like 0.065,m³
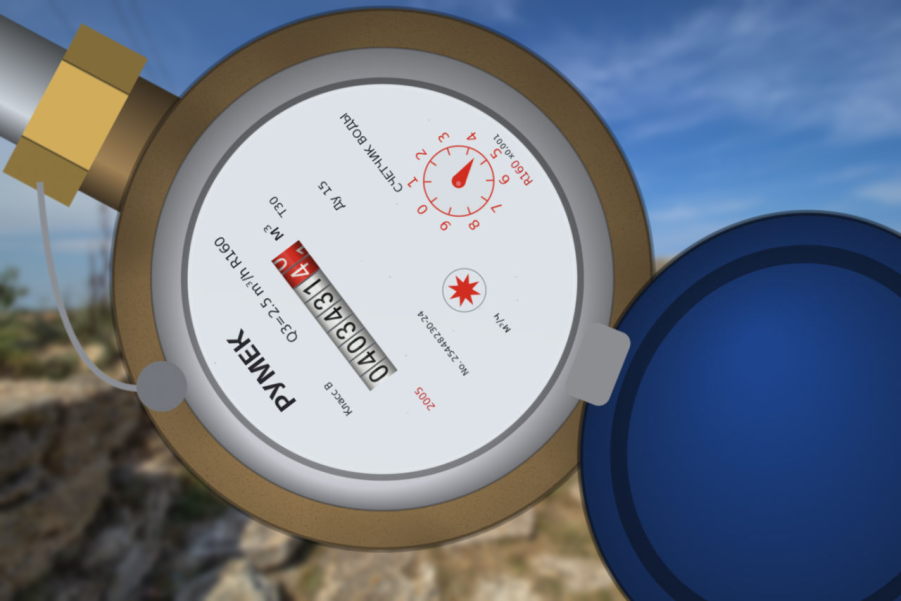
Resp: 403431.404,m³
